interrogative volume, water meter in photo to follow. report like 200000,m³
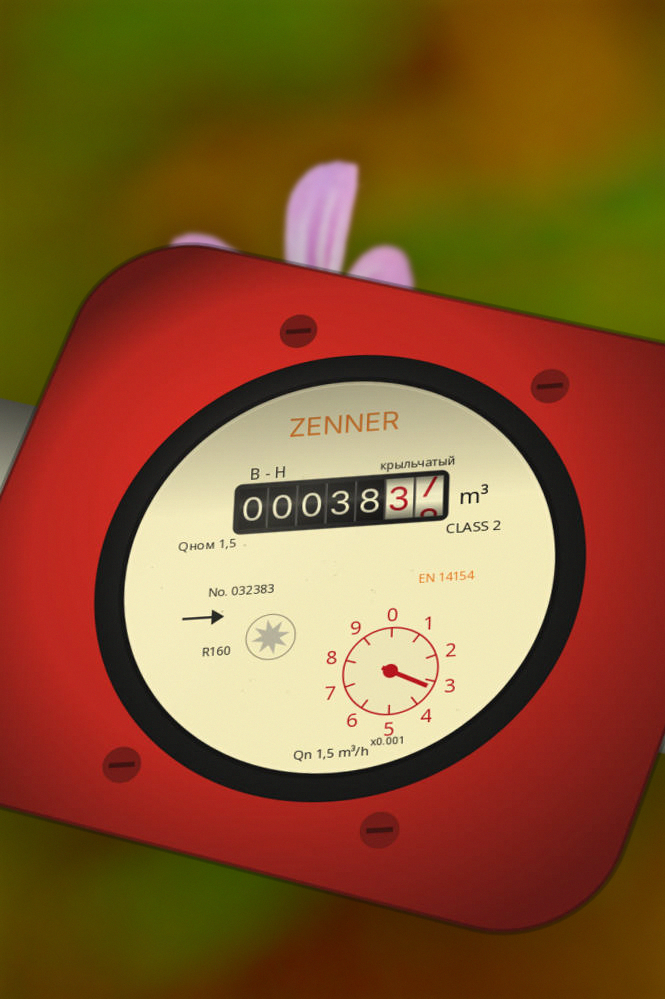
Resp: 38.373,m³
